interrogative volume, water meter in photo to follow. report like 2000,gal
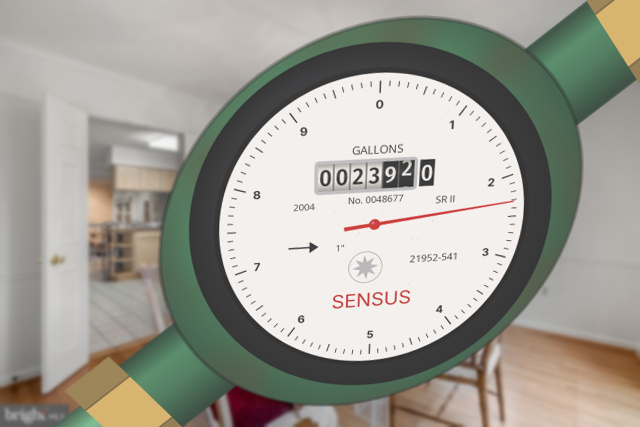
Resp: 23922.3,gal
